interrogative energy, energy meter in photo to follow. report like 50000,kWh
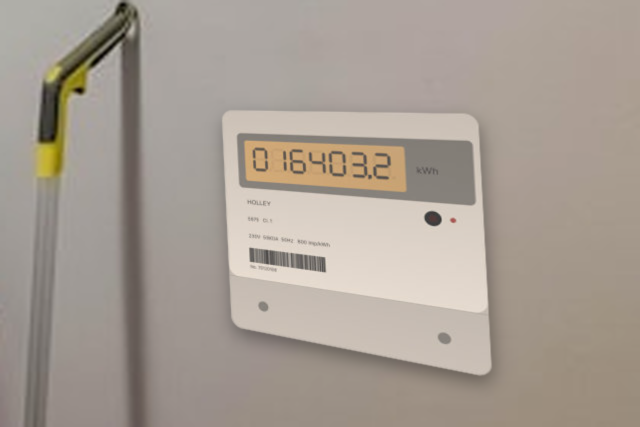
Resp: 16403.2,kWh
